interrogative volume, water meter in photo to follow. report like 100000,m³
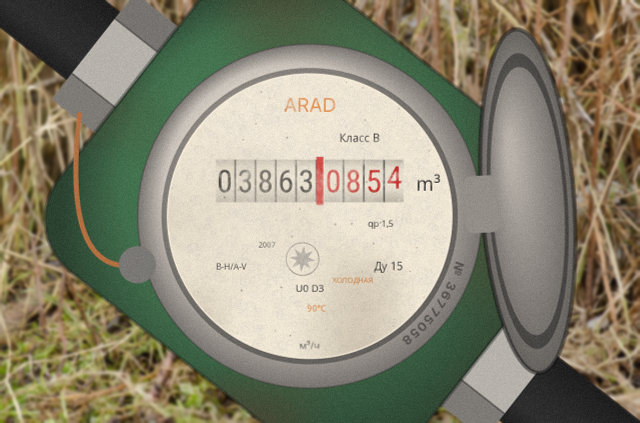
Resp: 3863.0854,m³
